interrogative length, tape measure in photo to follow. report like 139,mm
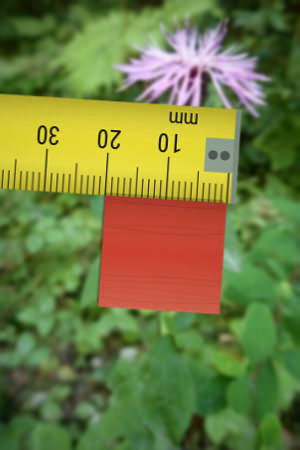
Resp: 20,mm
